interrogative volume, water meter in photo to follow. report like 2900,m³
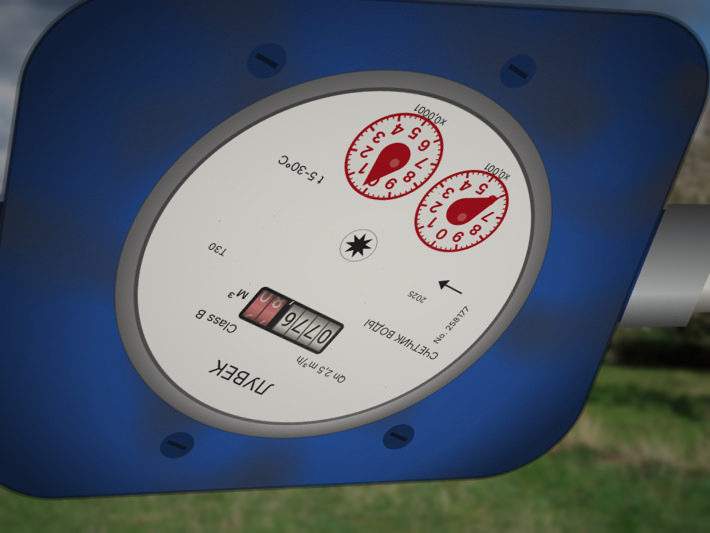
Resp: 776.7960,m³
